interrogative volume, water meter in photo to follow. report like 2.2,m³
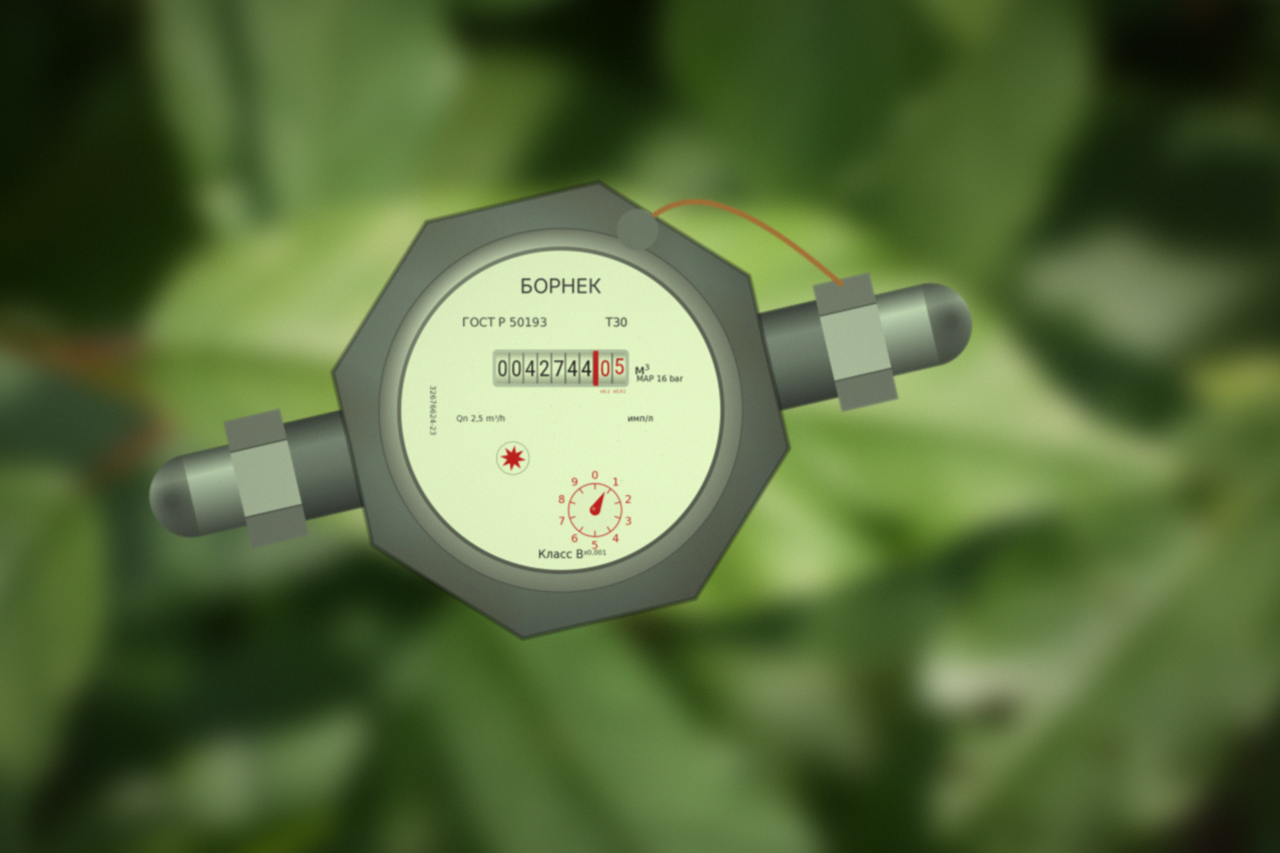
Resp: 42744.050,m³
